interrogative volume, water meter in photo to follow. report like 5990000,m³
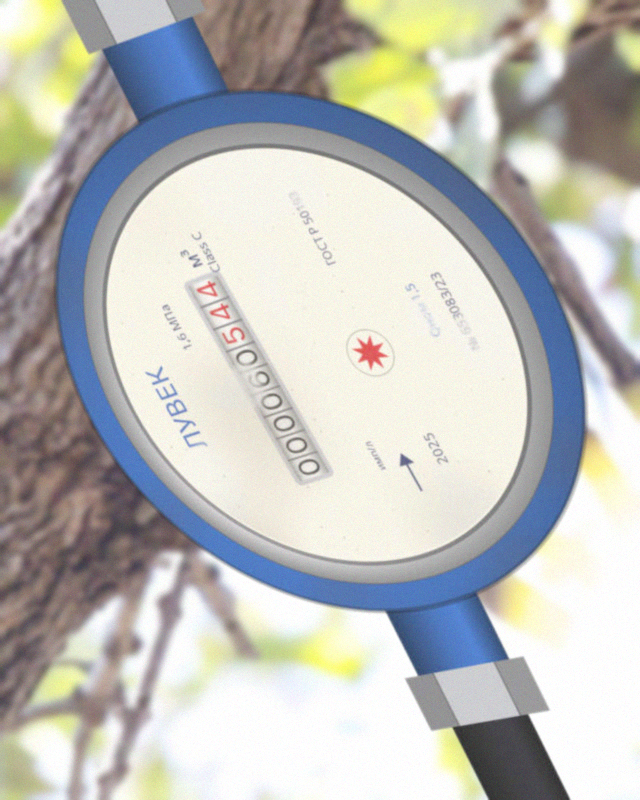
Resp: 60.544,m³
